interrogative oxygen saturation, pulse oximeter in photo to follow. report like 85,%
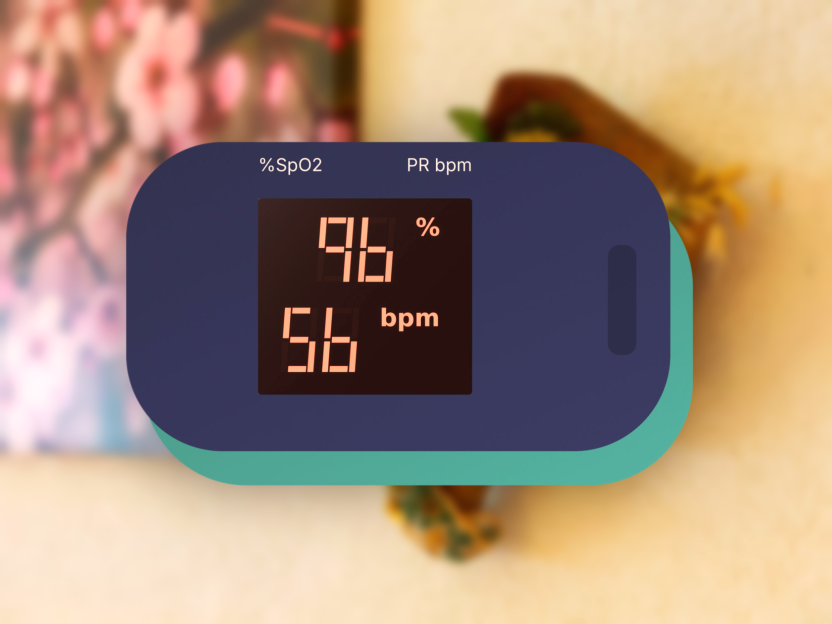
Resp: 96,%
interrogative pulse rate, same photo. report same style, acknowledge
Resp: 56,bpm
